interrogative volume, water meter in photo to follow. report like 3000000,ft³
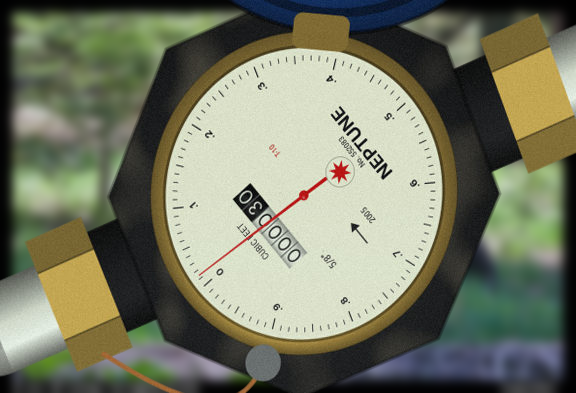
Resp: 30.01,ft³
